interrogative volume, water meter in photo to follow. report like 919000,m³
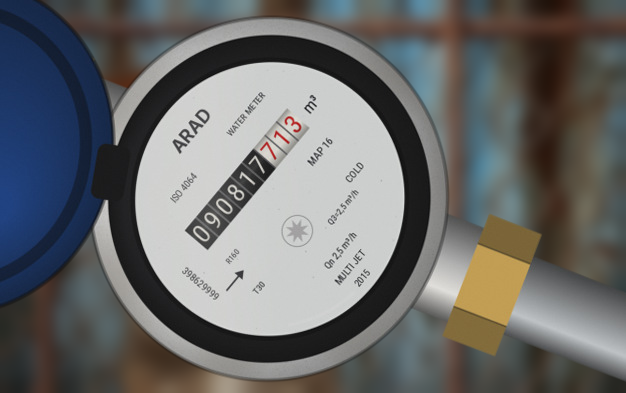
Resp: 90817.713,m³
